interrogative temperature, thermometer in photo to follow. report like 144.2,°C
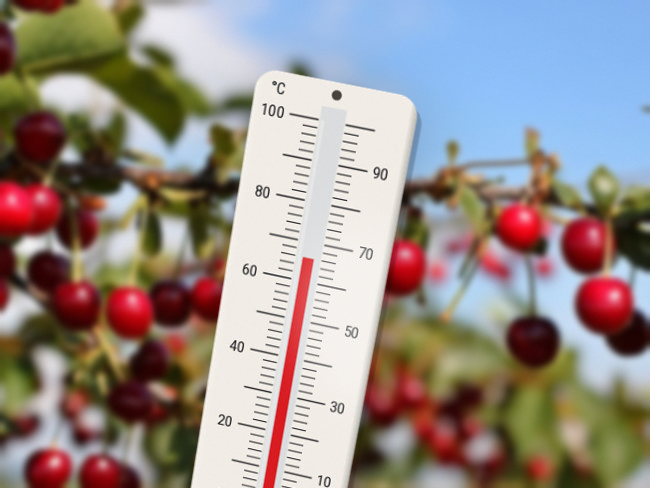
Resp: 66,°C
